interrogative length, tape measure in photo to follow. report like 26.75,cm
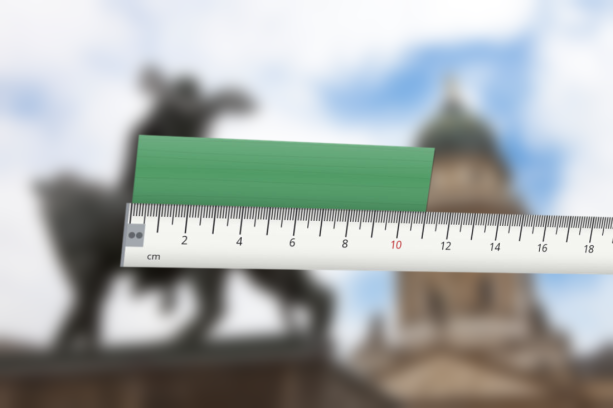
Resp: 11,cm
